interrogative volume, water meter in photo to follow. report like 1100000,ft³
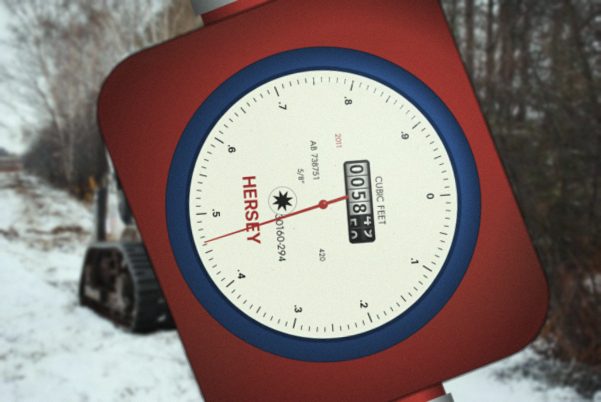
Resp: 5849.46,ft³
